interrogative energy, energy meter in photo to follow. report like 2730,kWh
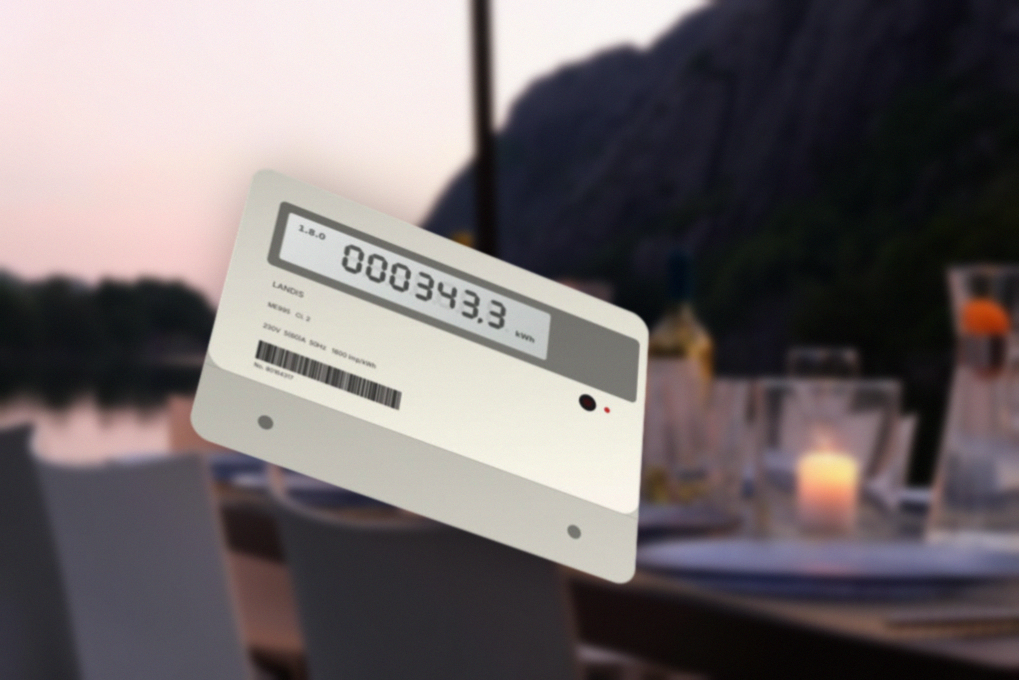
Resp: 343.3,kWh
